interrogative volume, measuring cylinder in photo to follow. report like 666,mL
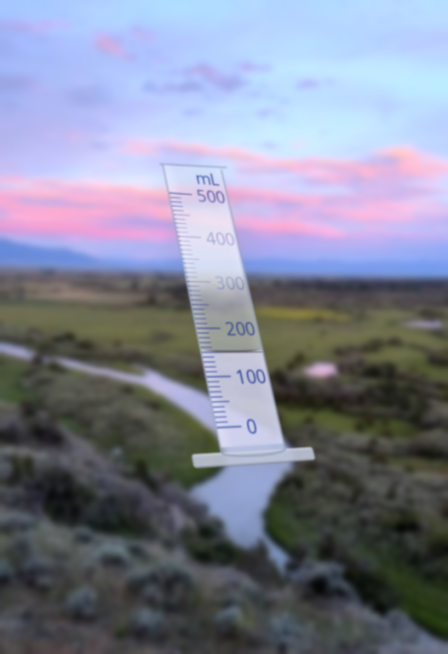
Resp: 150,mL
